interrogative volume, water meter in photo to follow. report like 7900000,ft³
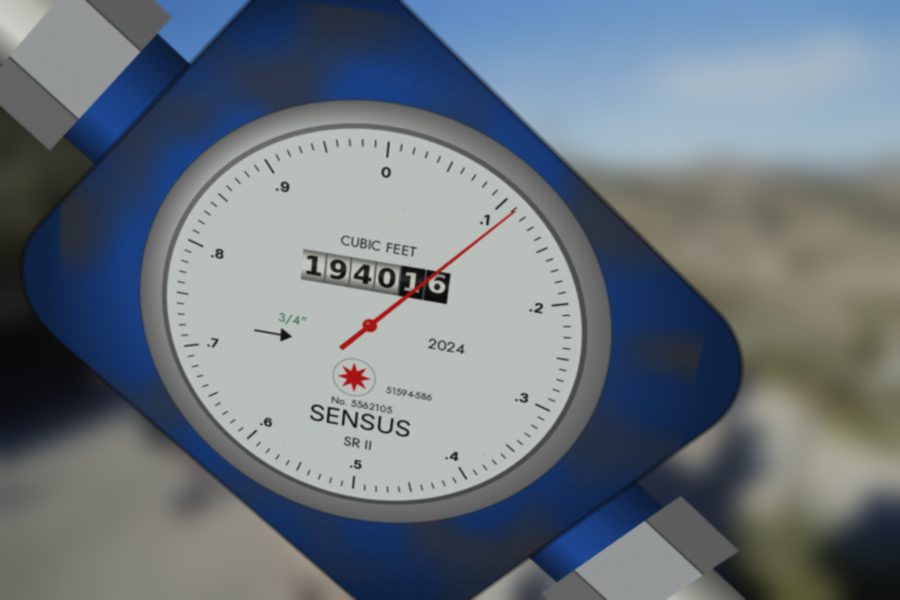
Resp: 194016.11,ft³
